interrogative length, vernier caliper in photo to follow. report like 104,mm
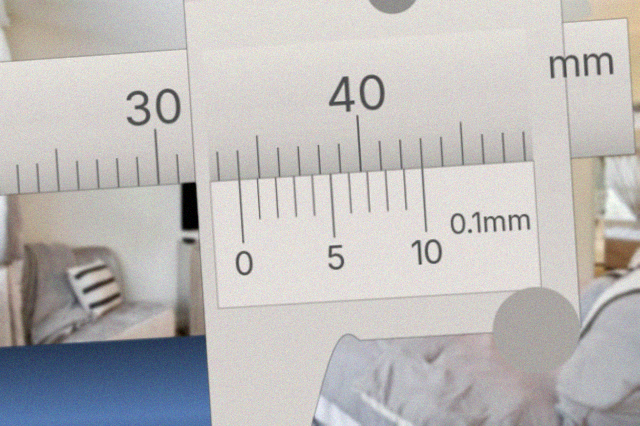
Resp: 34.0,mm
